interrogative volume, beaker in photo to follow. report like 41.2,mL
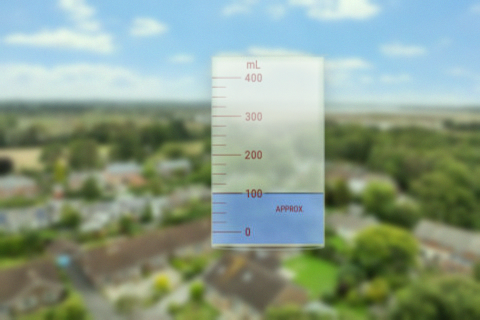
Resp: 100,mL
